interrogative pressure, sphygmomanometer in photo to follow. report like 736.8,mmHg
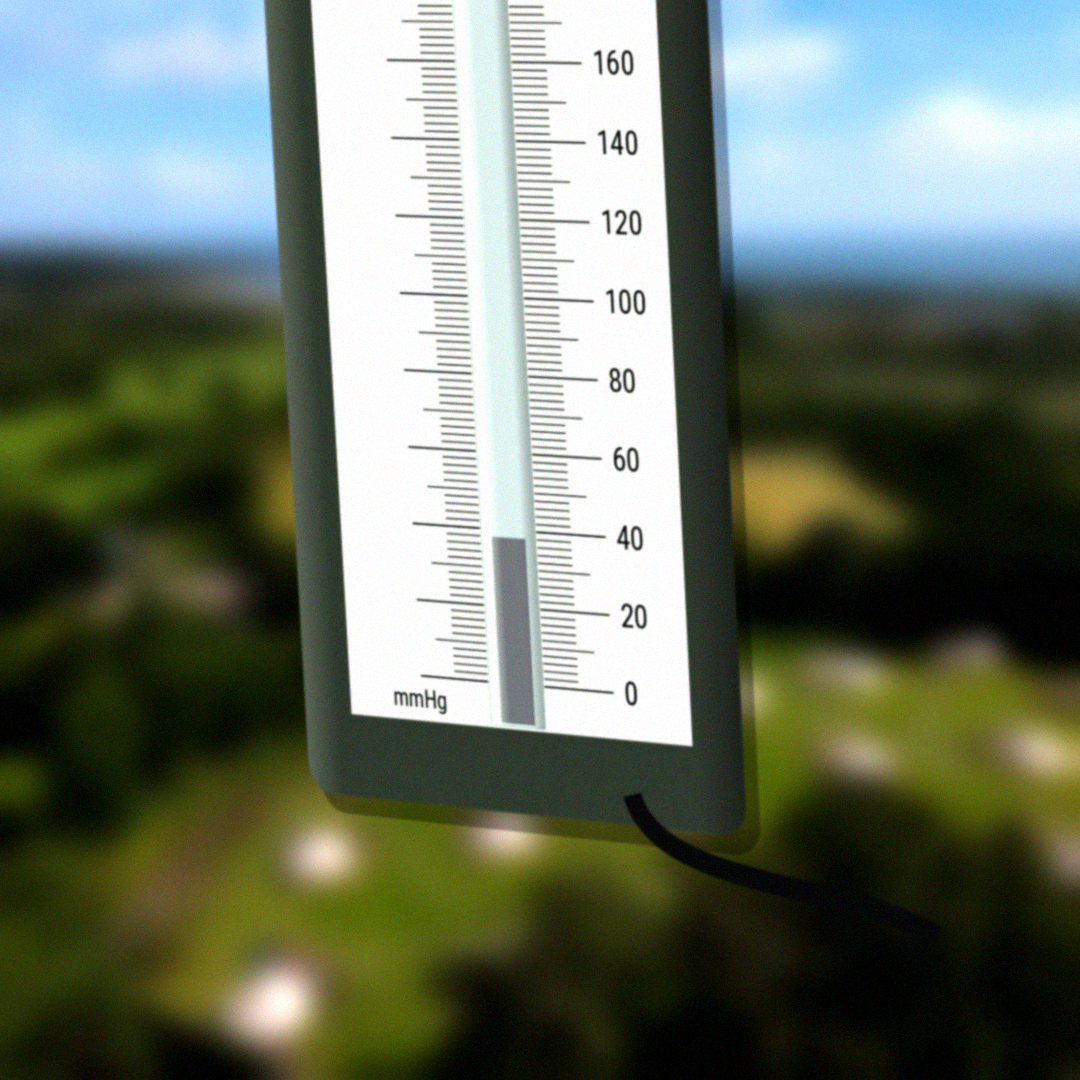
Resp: 38,mmHg
